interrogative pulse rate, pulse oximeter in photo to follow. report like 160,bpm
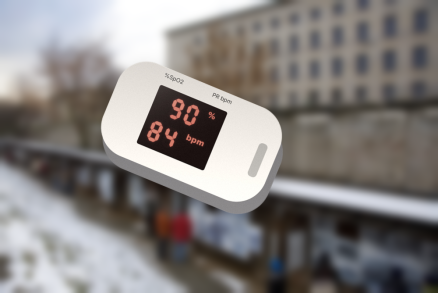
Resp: 84,bpm
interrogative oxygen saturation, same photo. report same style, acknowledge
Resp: 90,%
